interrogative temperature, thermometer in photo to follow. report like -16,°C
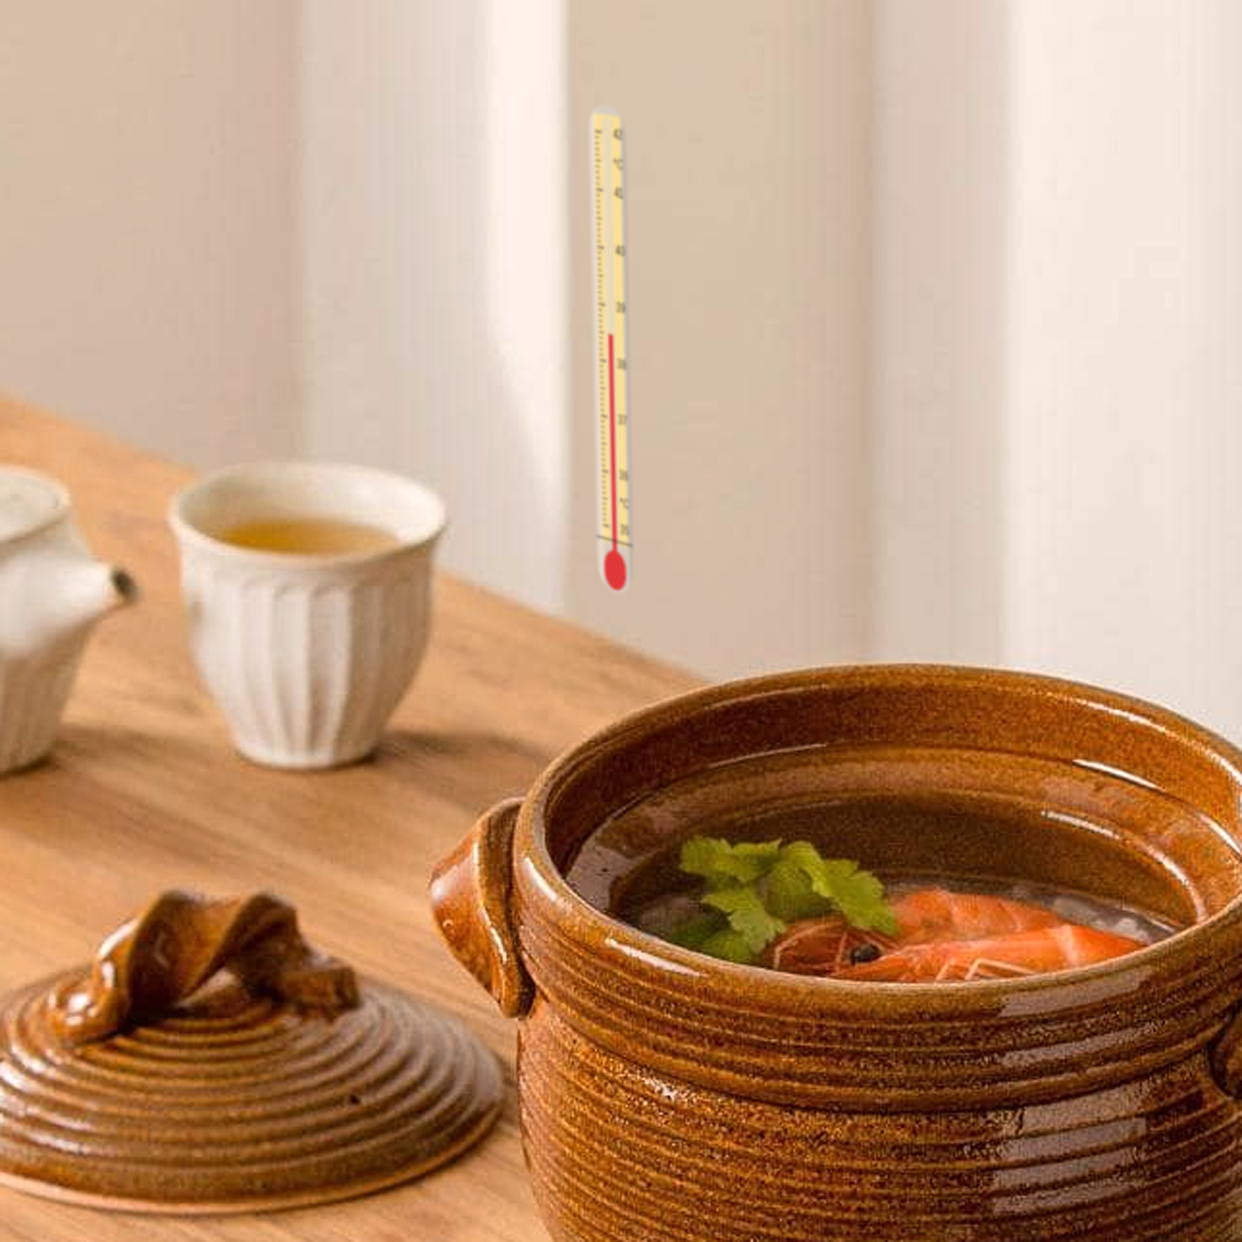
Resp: 38.5,°C
